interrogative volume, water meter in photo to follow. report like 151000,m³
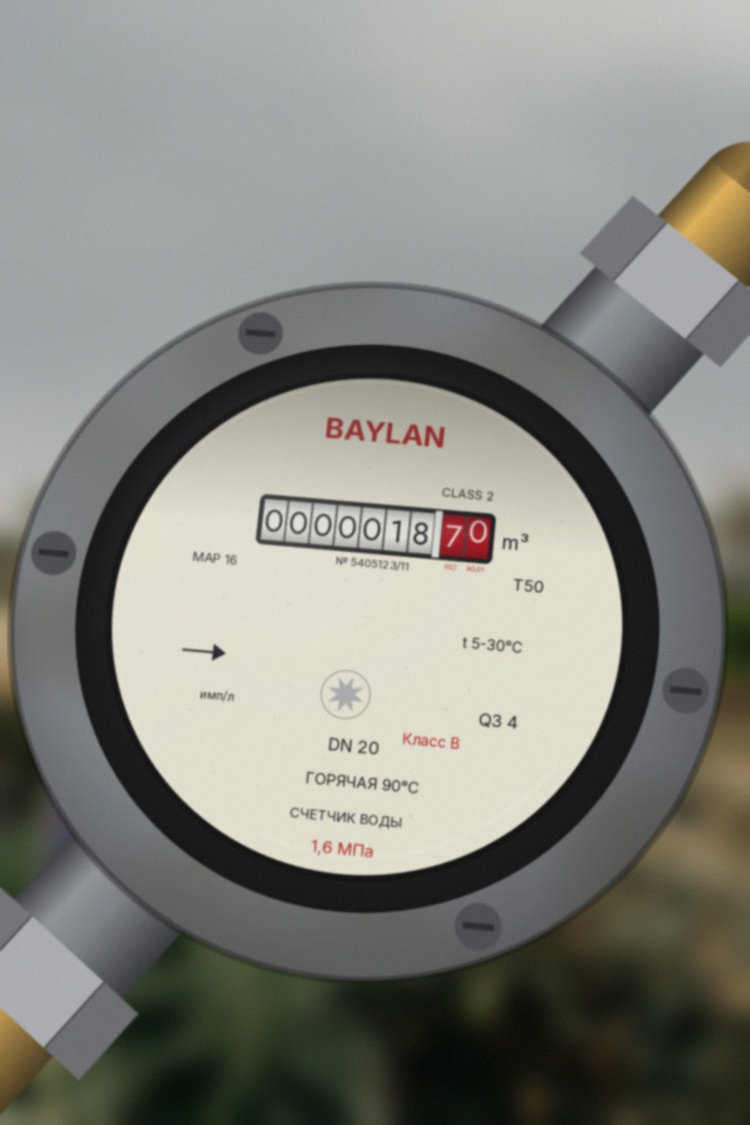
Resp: 18.70,m³
